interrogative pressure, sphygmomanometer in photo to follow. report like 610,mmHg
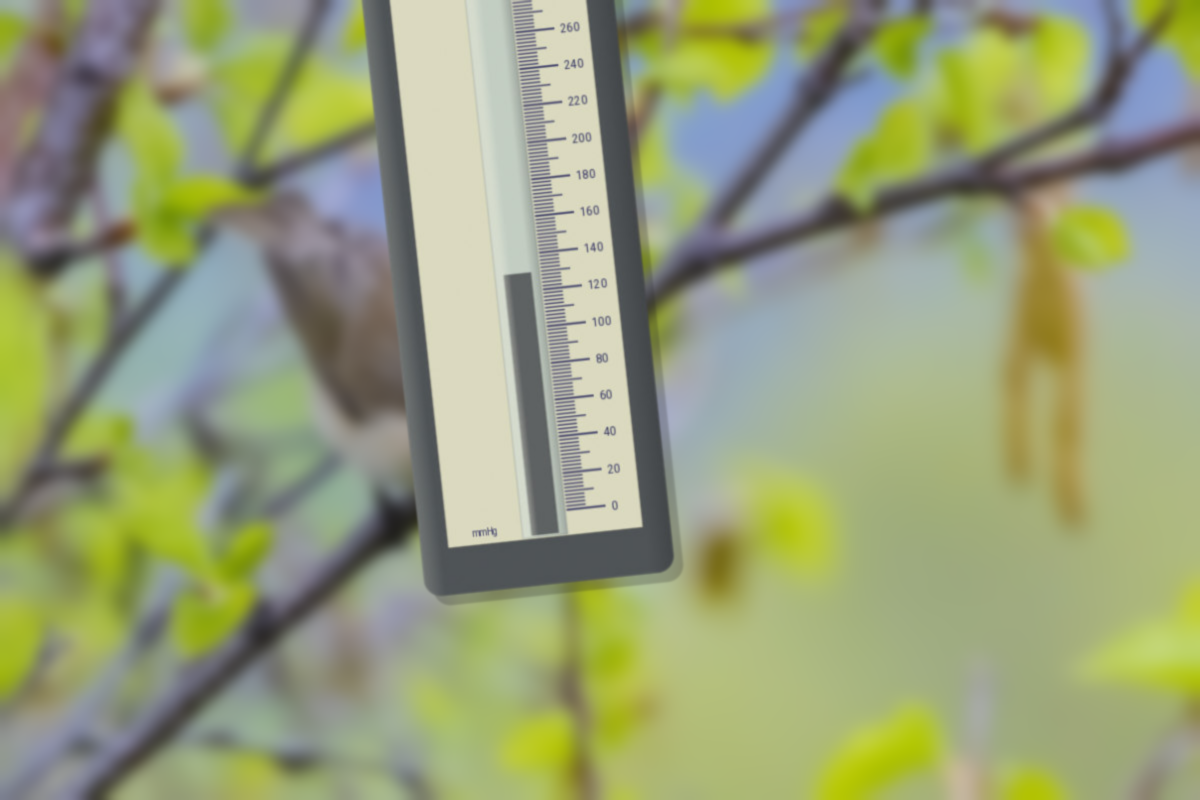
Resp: 130,mmHg
